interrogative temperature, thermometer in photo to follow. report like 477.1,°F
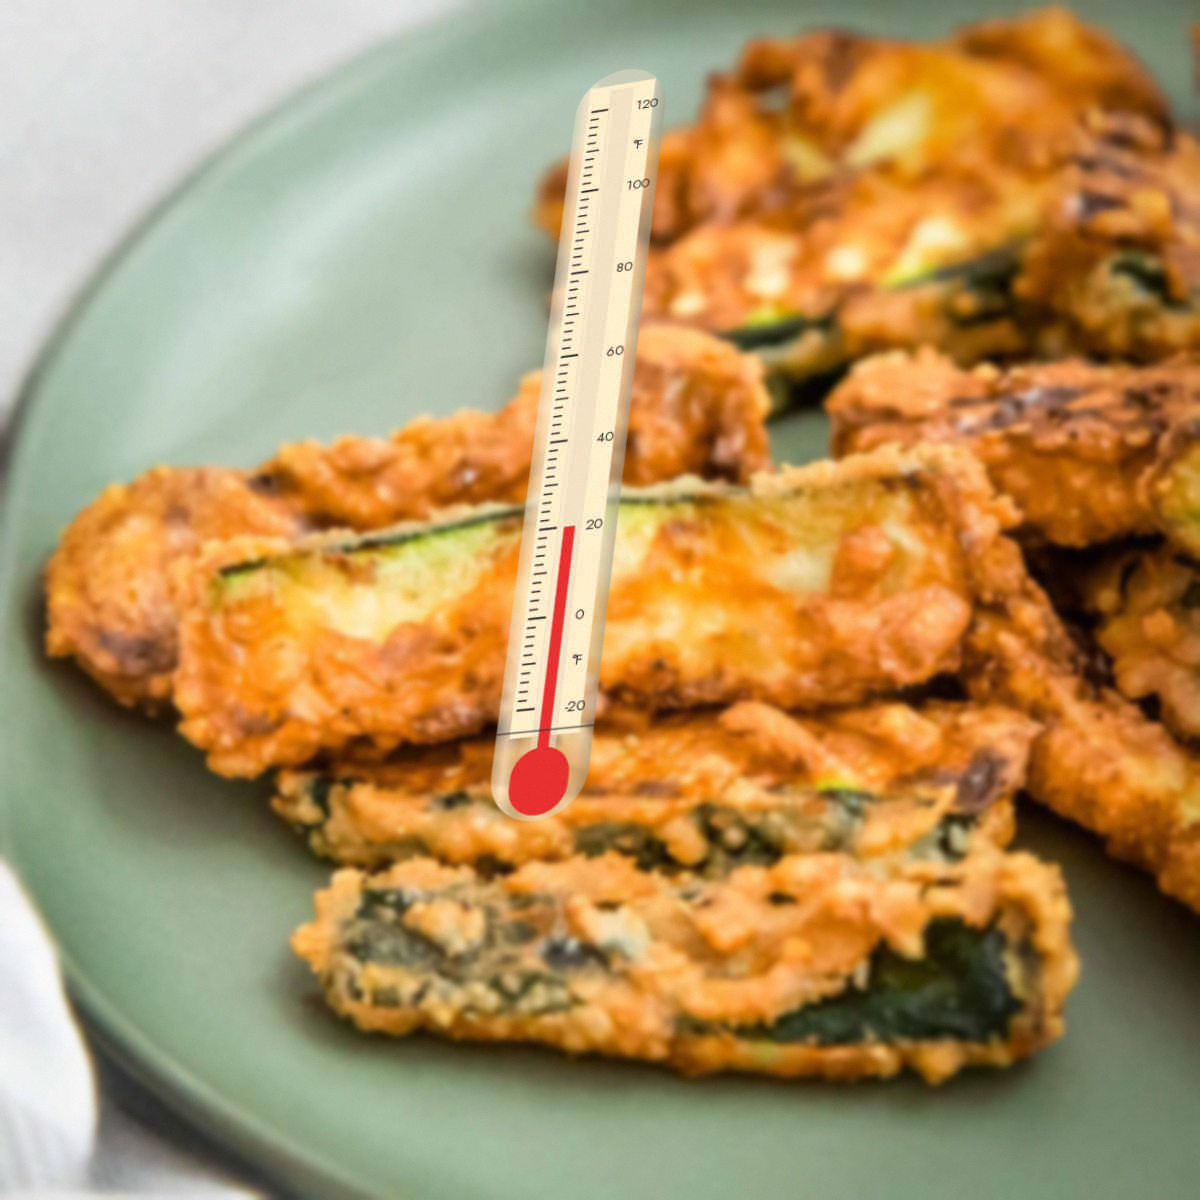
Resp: 20,°F
